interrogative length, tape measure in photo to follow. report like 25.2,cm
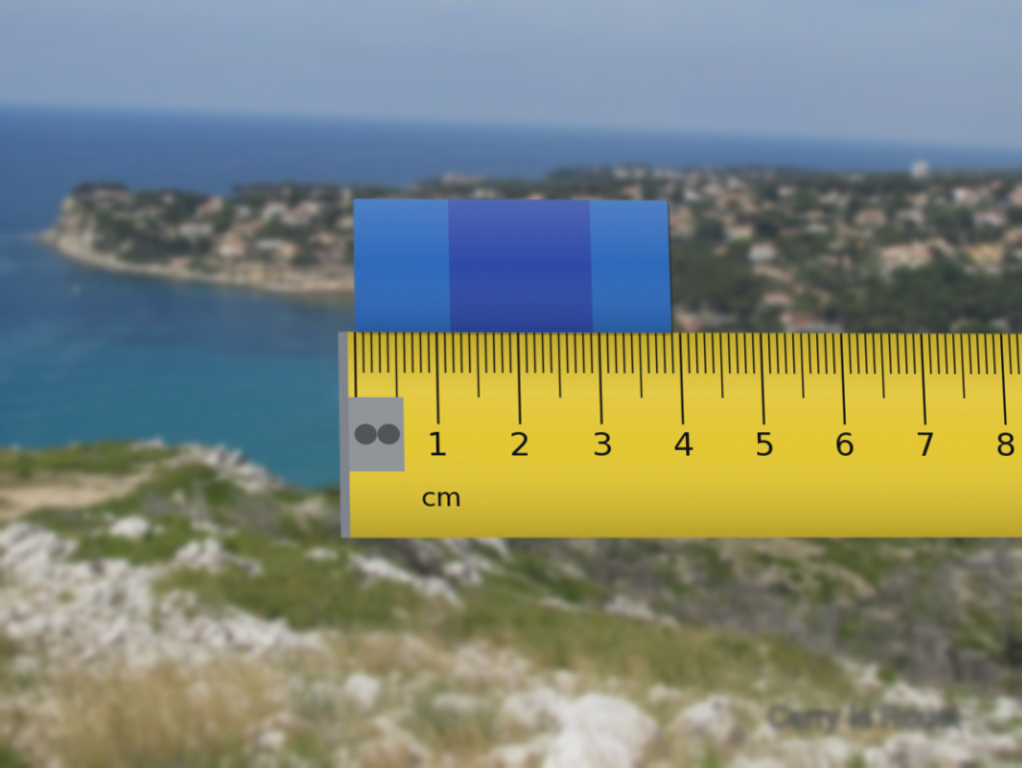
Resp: 3.9,cm
